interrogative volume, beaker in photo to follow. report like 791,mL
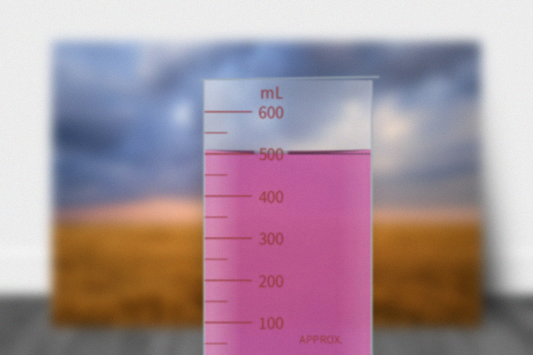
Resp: 500,mL
